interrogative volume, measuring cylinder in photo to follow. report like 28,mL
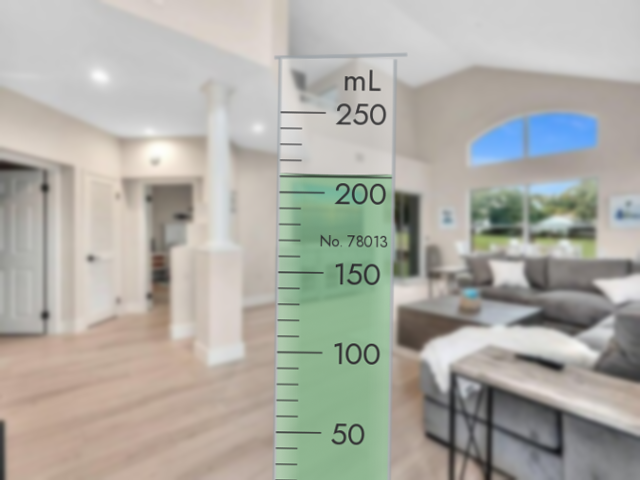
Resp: 210,mL
